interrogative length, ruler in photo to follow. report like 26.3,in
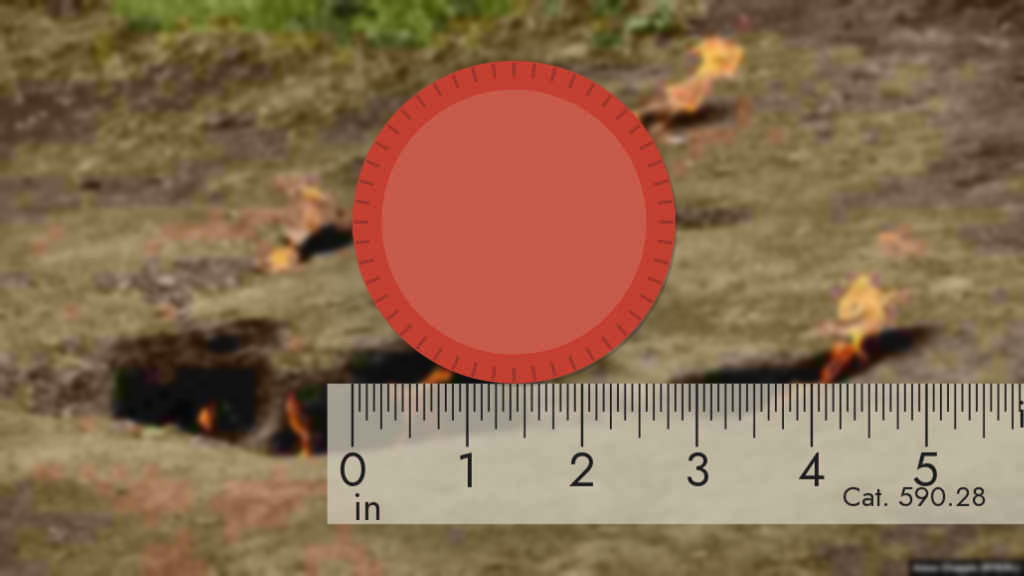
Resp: 2.8125,in
